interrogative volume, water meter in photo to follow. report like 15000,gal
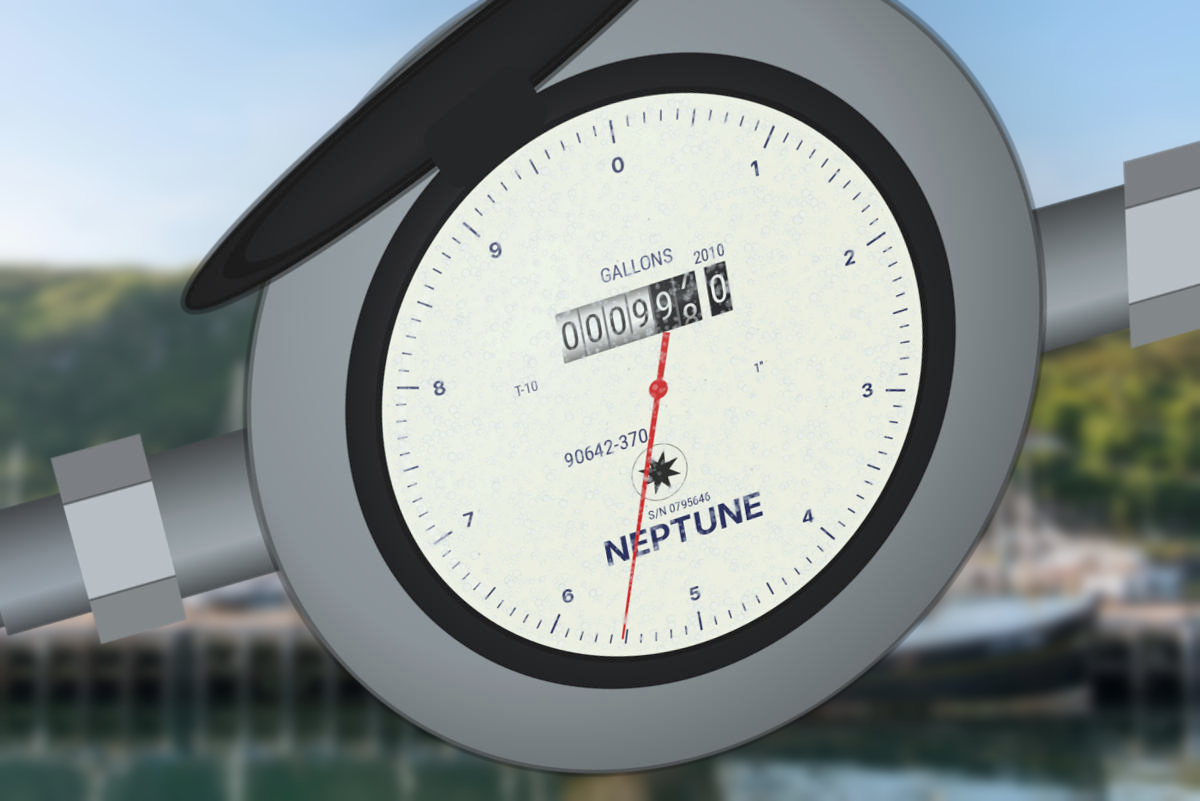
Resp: 9975.5,gal
